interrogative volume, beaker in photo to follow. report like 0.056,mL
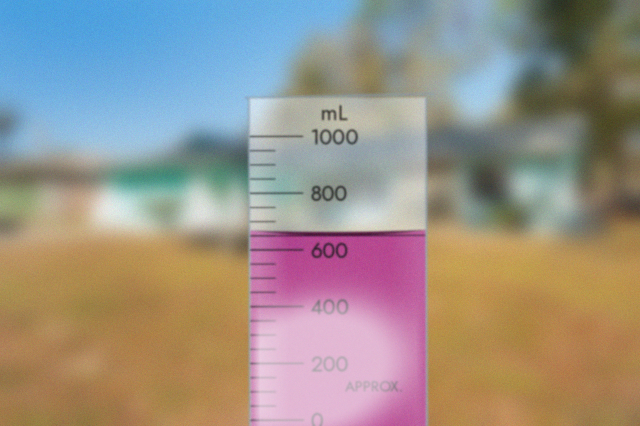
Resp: 650,mL
